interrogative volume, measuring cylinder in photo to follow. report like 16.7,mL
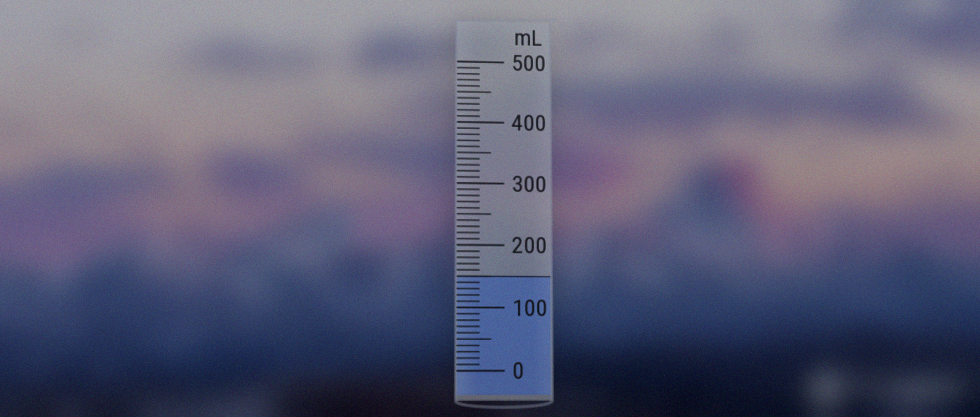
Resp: 150,mL
